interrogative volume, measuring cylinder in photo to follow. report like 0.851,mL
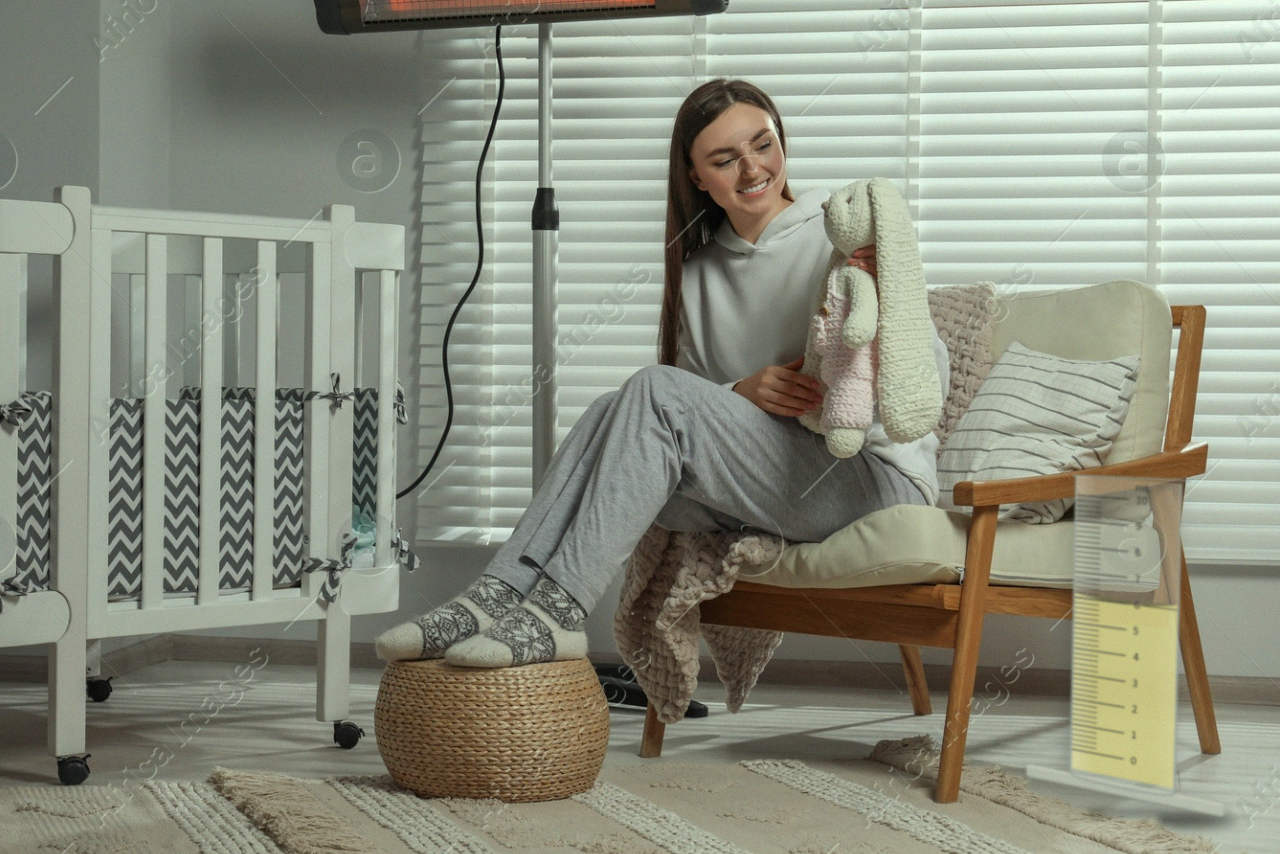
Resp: 6,mL
